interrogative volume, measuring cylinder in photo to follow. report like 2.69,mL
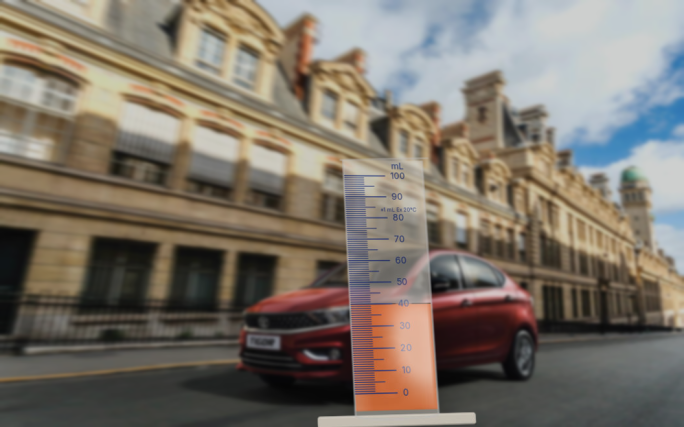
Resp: 40,mL
